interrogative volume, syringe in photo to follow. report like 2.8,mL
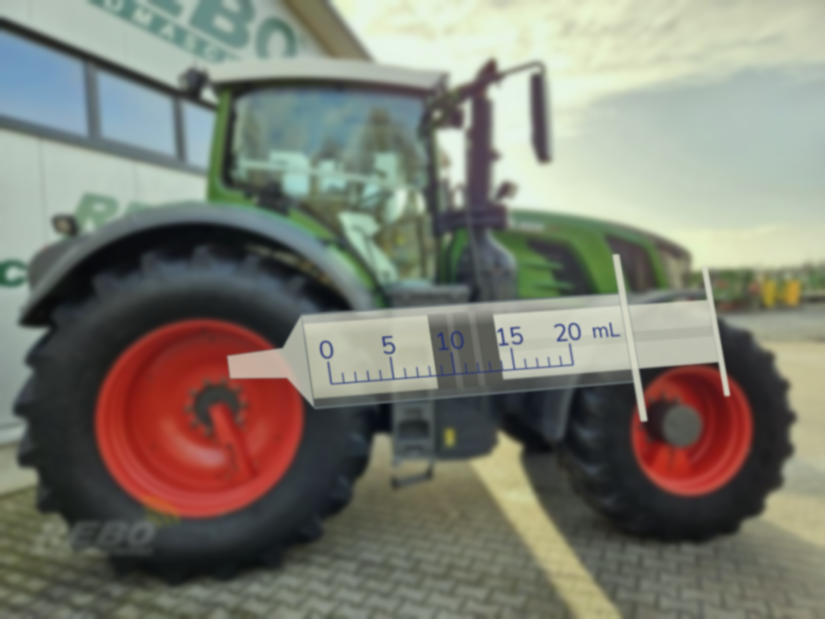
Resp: 8.5,mL
